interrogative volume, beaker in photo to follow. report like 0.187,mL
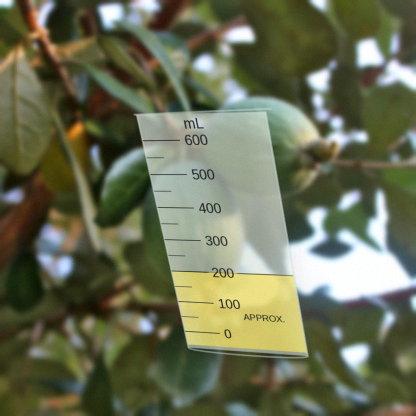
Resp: 200,mL
